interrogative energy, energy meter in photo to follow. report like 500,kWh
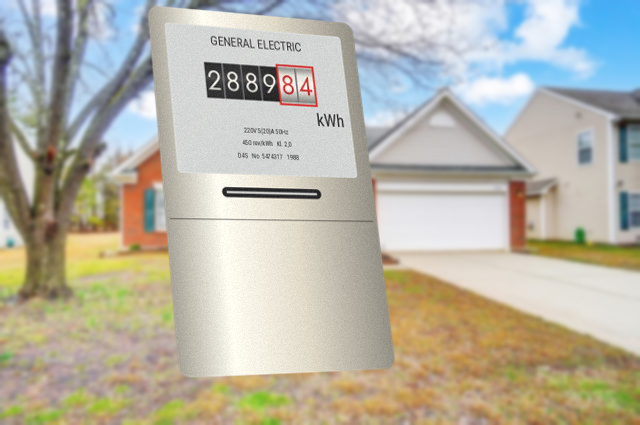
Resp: 2889.84,kWh
